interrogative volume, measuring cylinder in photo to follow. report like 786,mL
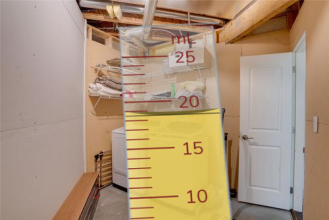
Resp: 18.5,mL
